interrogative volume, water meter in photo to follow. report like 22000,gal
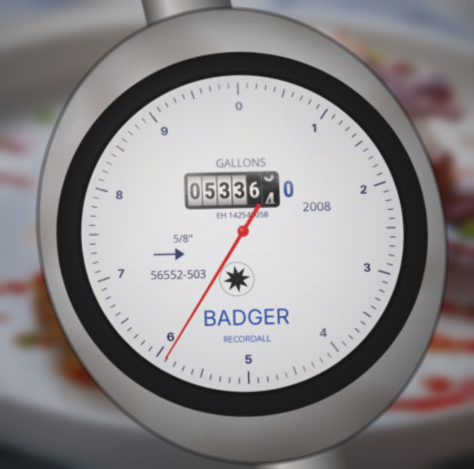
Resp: 533635.9,gal
